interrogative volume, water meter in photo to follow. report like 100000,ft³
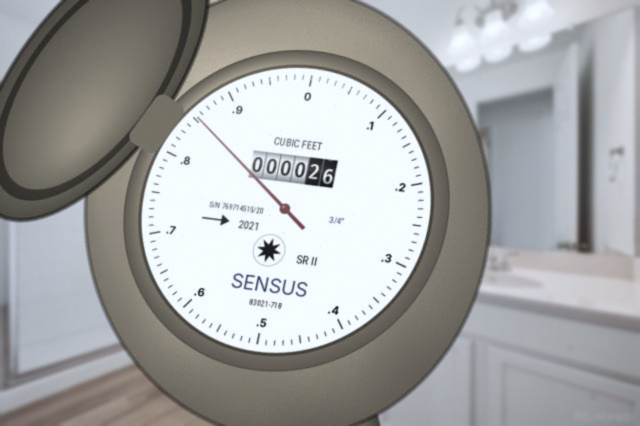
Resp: 25.85,ft³
